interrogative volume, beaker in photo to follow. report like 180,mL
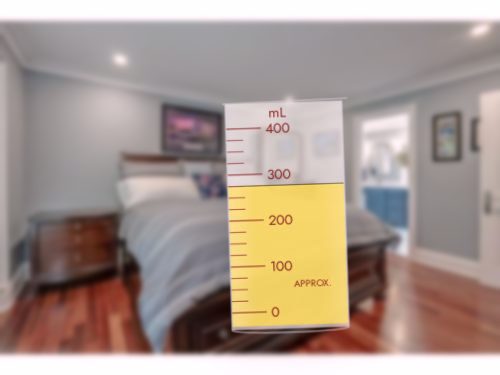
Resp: 275,mL
